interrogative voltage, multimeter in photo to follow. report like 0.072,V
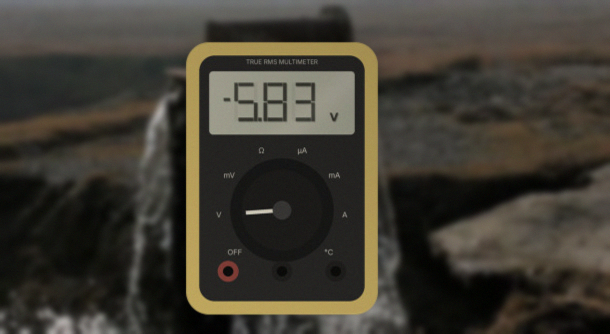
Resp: -5.83,V
